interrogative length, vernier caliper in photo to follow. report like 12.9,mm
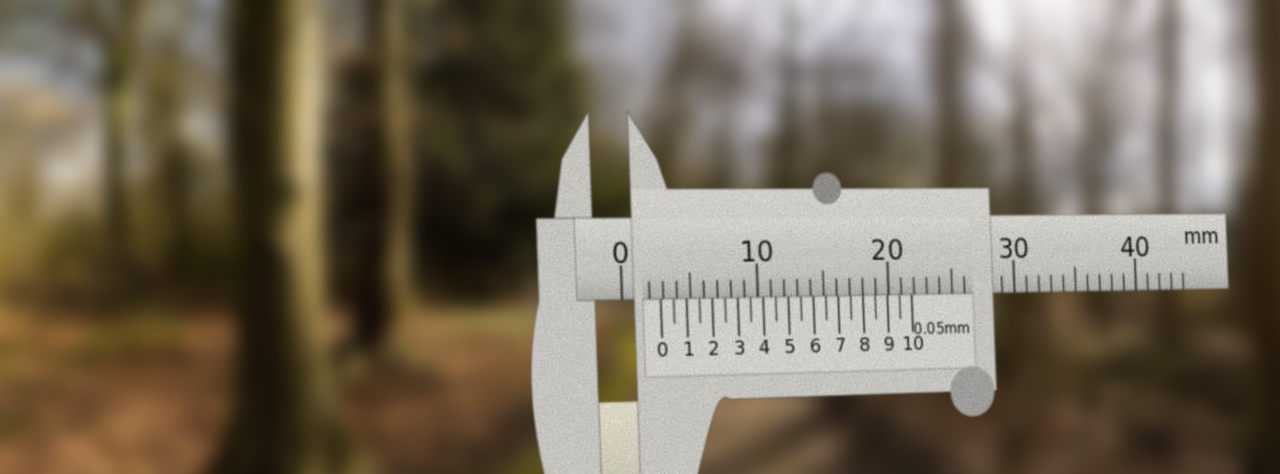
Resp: 2.8,mm
